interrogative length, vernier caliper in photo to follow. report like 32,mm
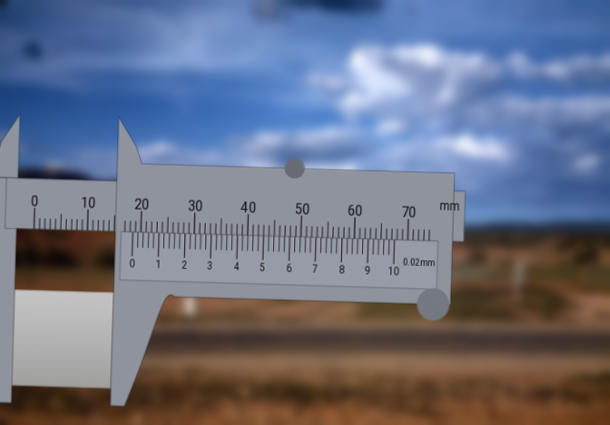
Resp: 18.5,mm
